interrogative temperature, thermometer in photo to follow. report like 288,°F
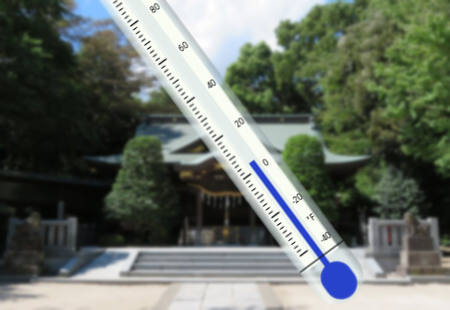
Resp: 4,°F
